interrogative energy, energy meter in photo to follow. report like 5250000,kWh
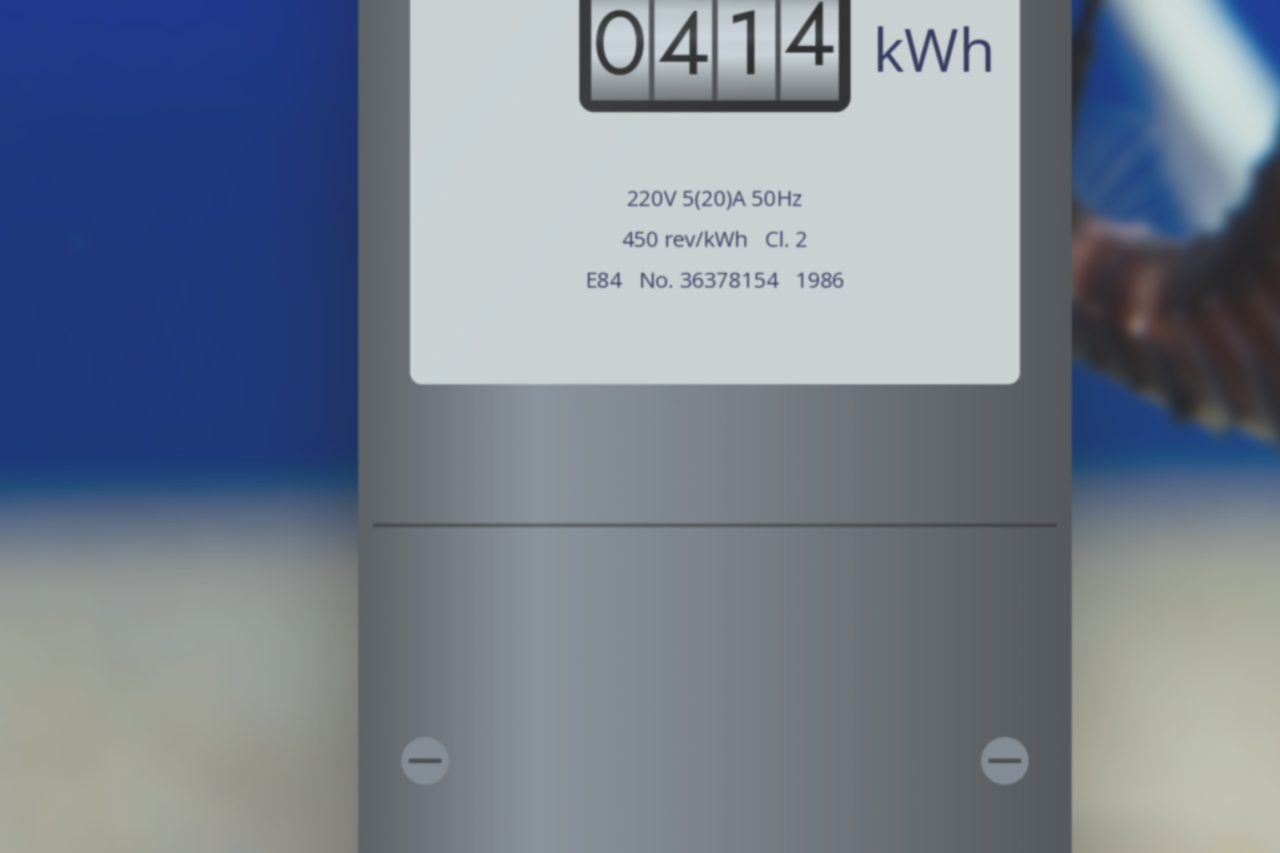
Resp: 414,kWh
